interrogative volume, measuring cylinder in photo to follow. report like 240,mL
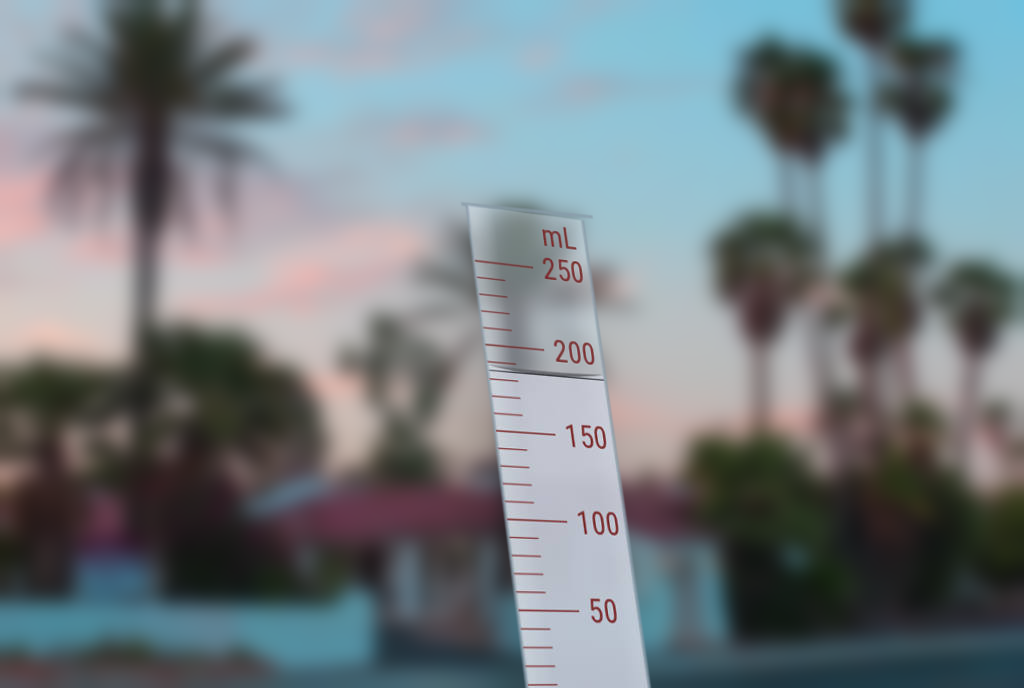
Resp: 185,mL
